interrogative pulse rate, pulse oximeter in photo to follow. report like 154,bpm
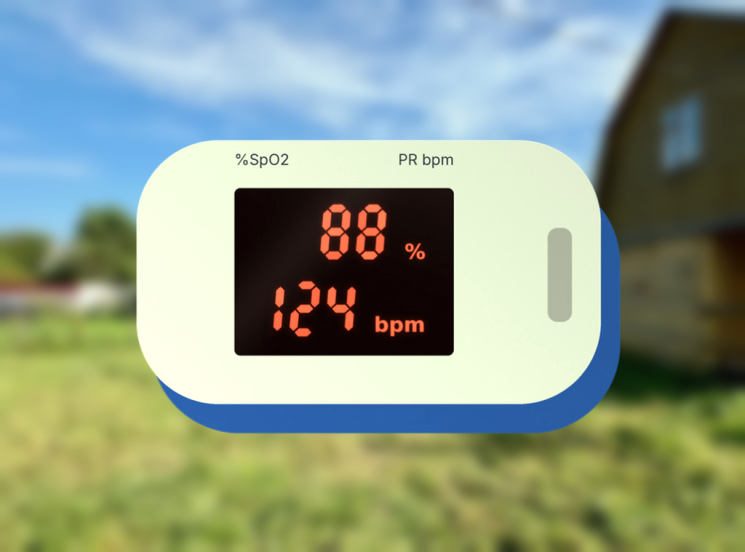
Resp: 124,bpm
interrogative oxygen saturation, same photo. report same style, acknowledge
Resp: 88,%
